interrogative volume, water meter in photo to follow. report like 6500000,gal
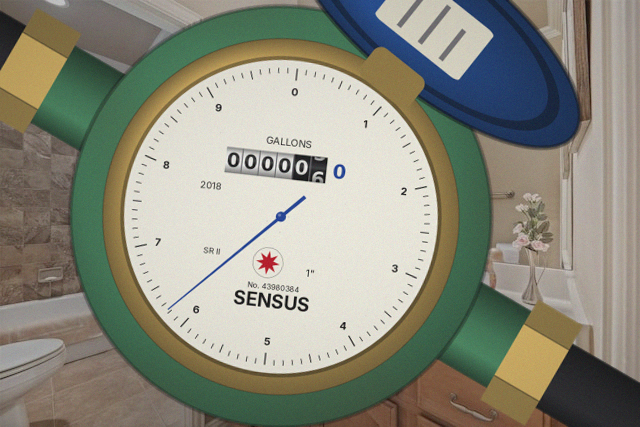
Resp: 56.2,gal
